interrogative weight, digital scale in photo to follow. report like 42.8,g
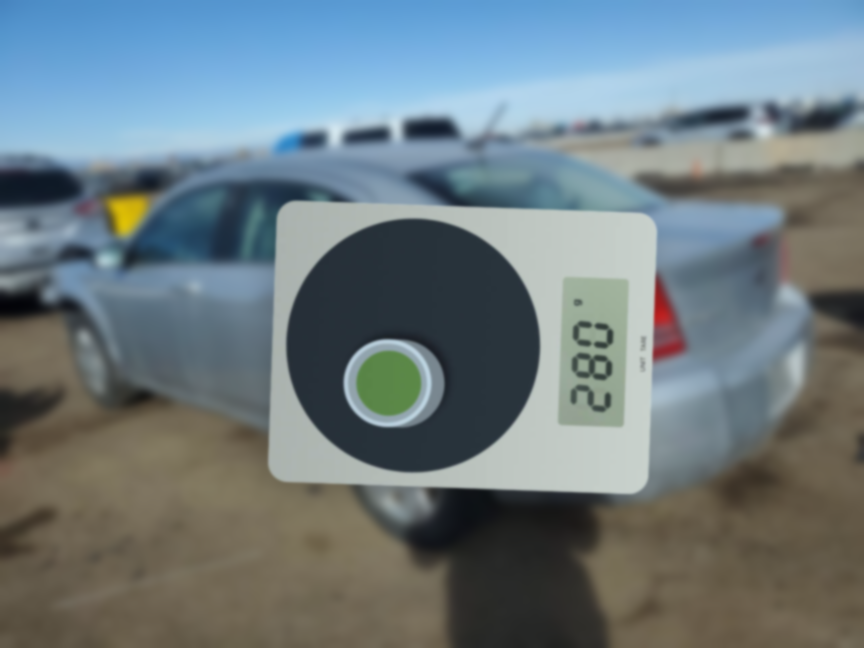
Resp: 280,g
